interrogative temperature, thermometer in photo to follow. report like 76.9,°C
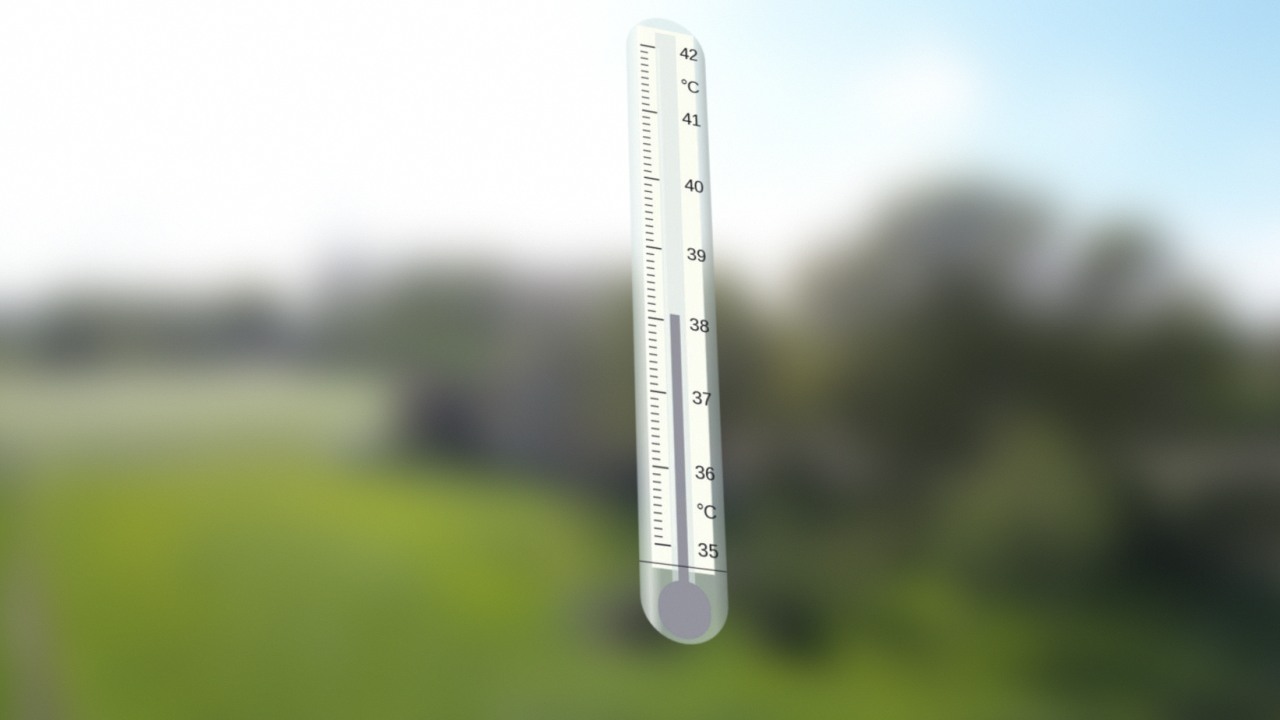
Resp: 38.1,°C
